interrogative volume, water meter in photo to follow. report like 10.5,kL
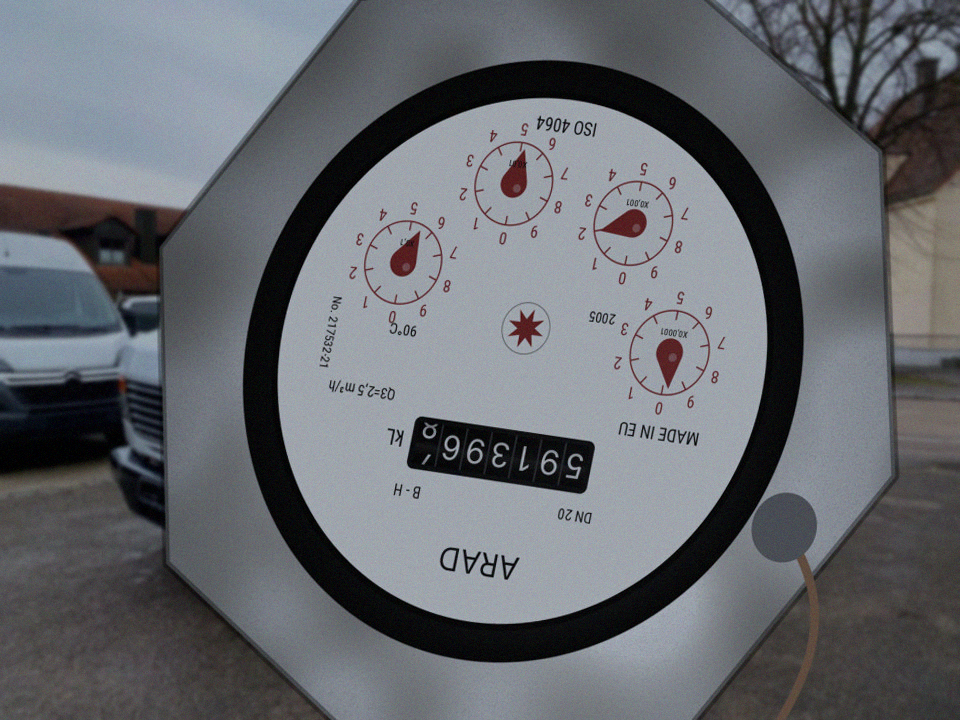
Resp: 5913967.5519,kL
